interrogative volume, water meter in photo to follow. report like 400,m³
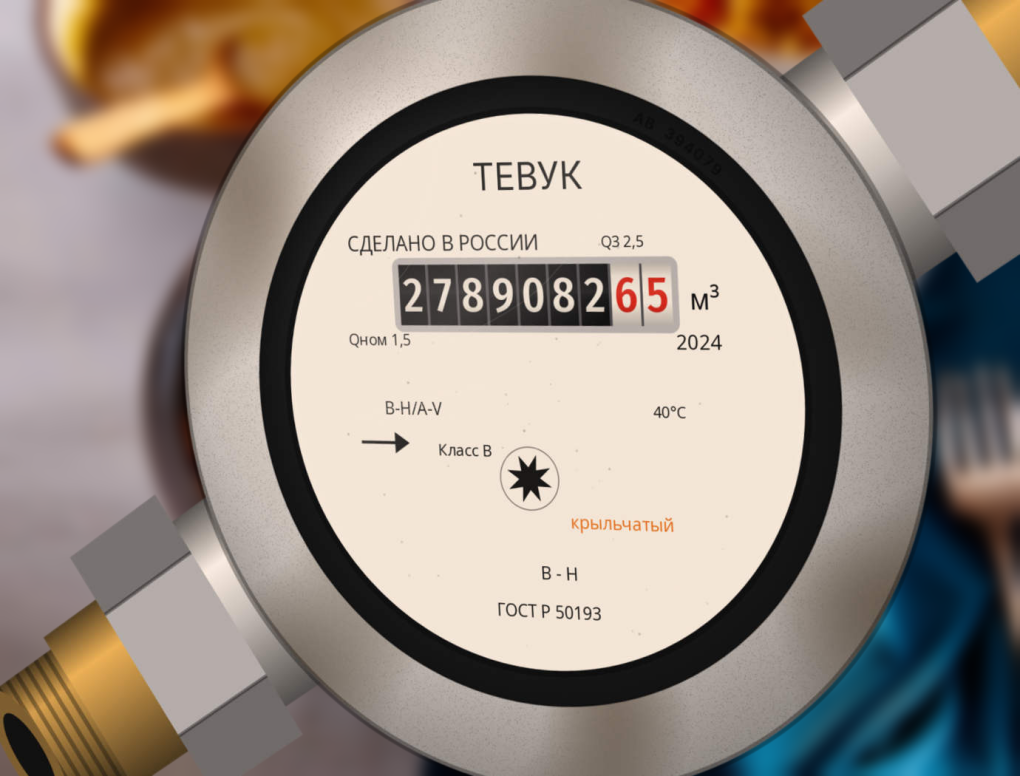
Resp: 2789082.65,m³
